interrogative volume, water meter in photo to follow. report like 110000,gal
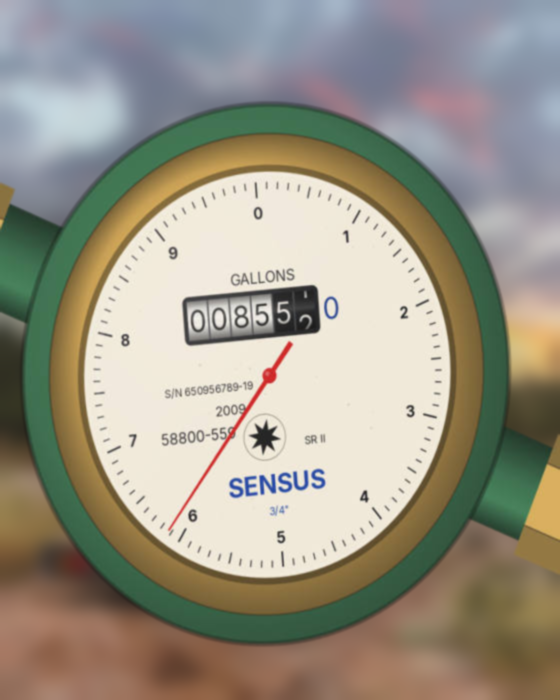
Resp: 85516.1,gal
